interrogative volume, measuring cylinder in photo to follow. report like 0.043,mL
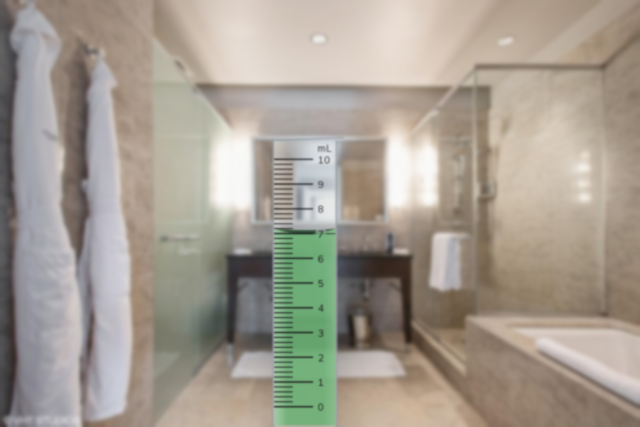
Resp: 7,mL
